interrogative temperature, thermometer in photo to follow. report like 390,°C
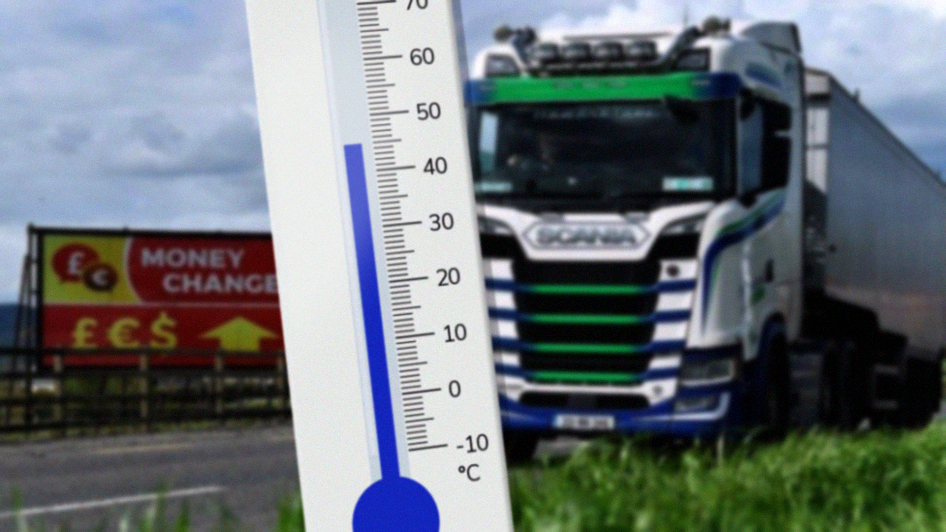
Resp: 45,°C
